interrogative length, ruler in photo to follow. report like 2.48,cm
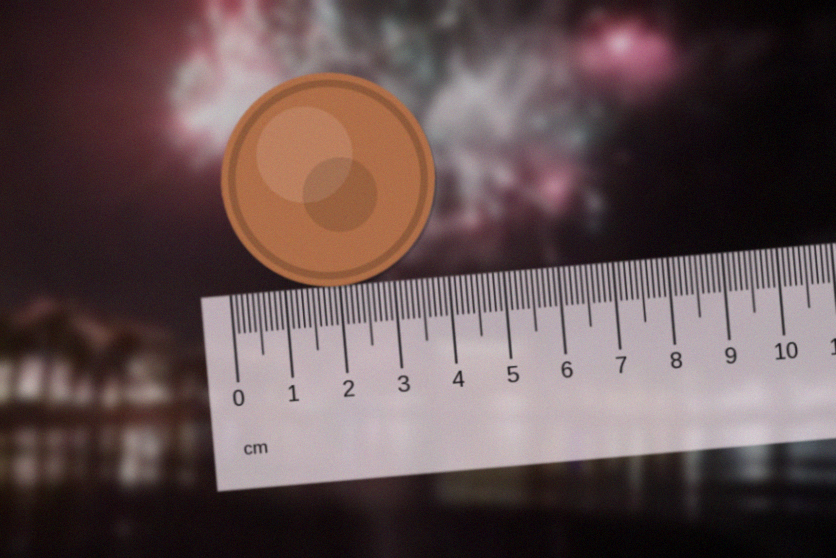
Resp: 3.9,cm
